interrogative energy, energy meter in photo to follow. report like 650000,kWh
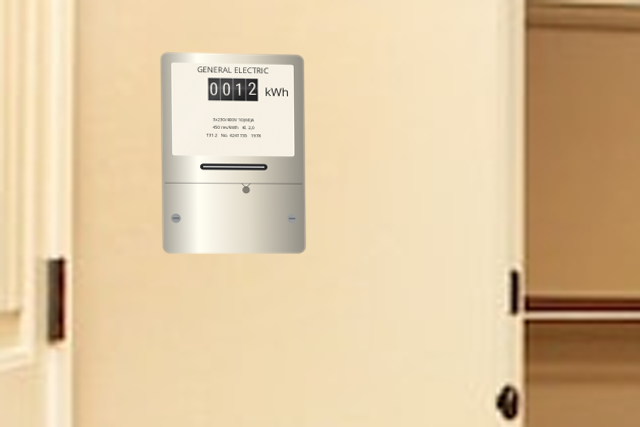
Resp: 12,kWh
